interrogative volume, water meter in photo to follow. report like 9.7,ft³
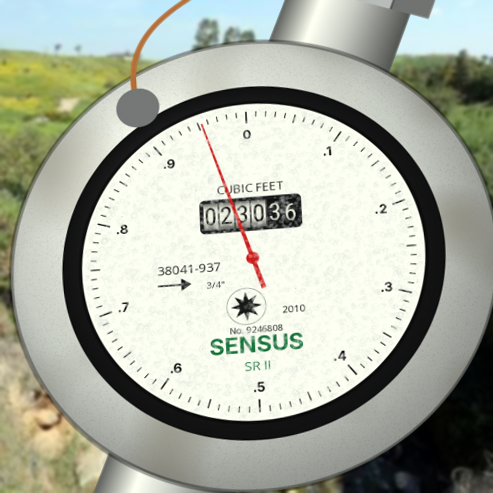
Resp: 23035.95,ft³
